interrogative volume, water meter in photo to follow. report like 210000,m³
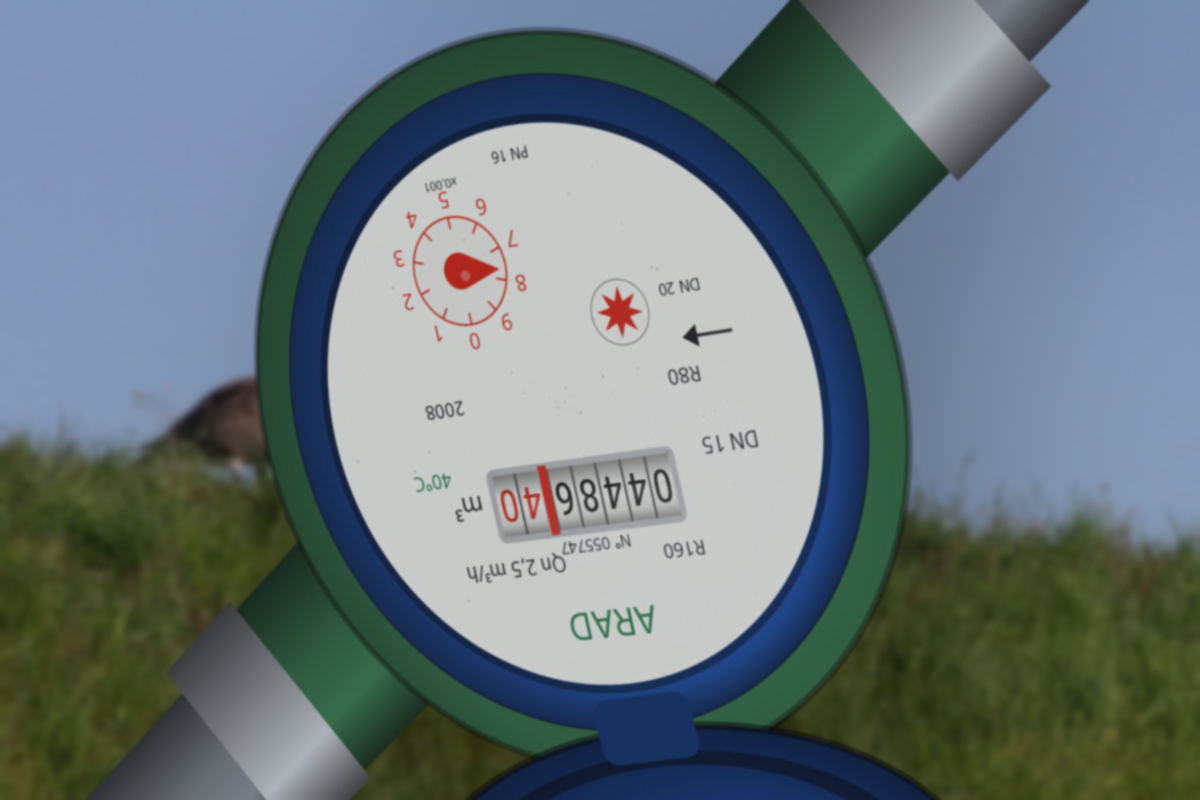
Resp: 4486.407,m³
